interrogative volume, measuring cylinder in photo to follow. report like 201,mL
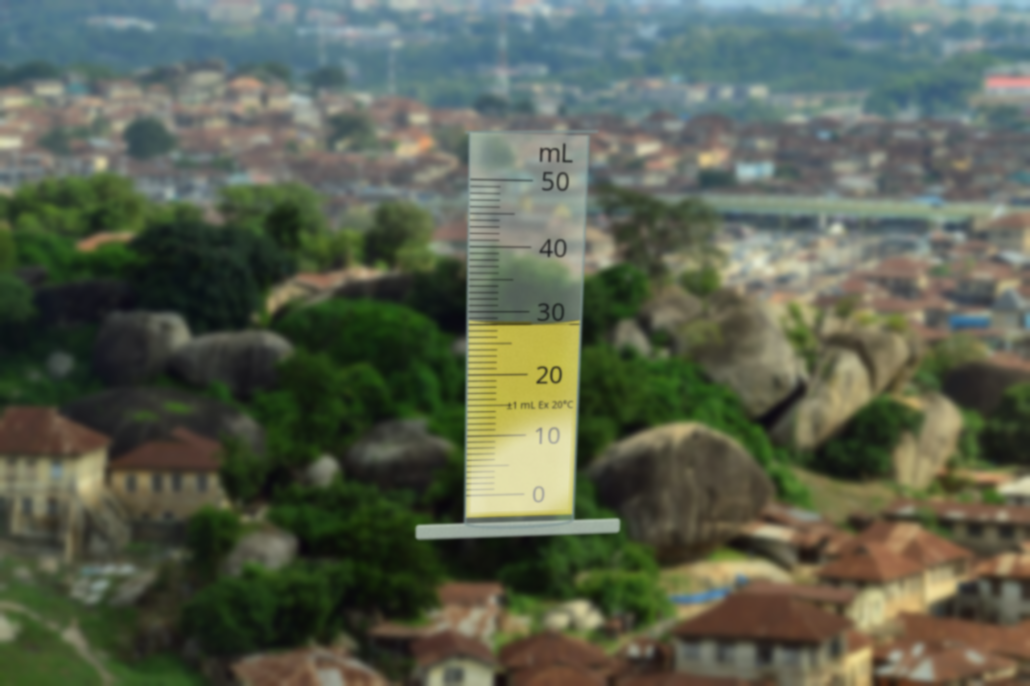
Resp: 28,mL
